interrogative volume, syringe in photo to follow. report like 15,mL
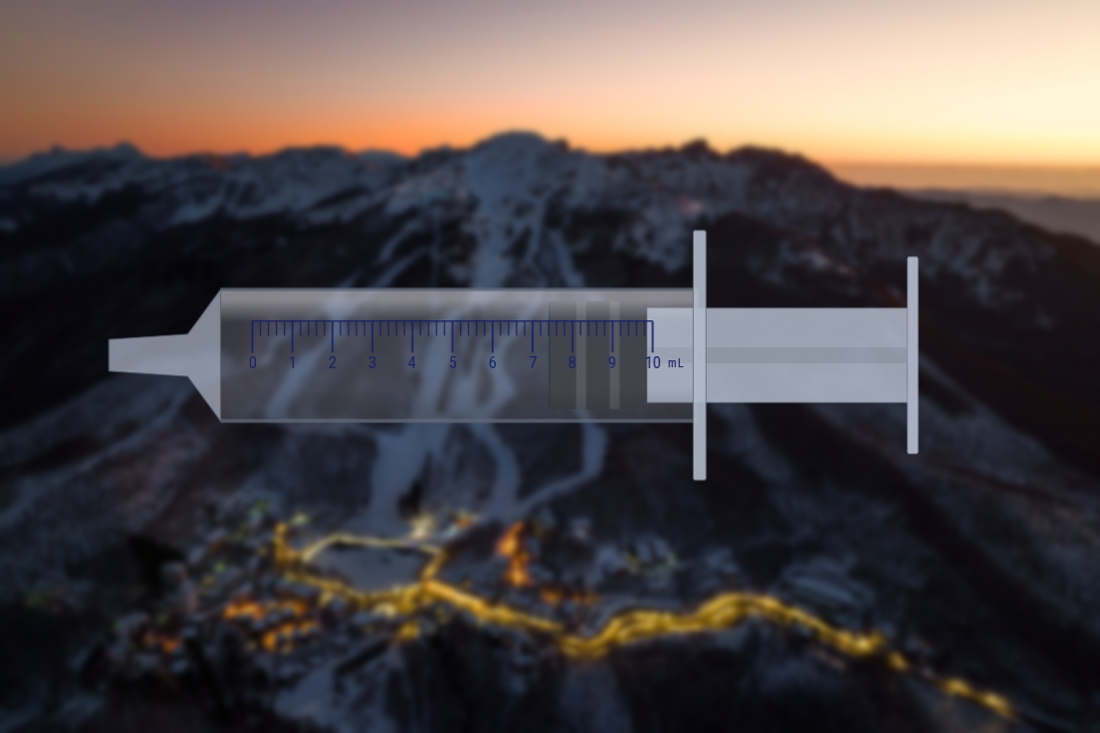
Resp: 7.4,mL
